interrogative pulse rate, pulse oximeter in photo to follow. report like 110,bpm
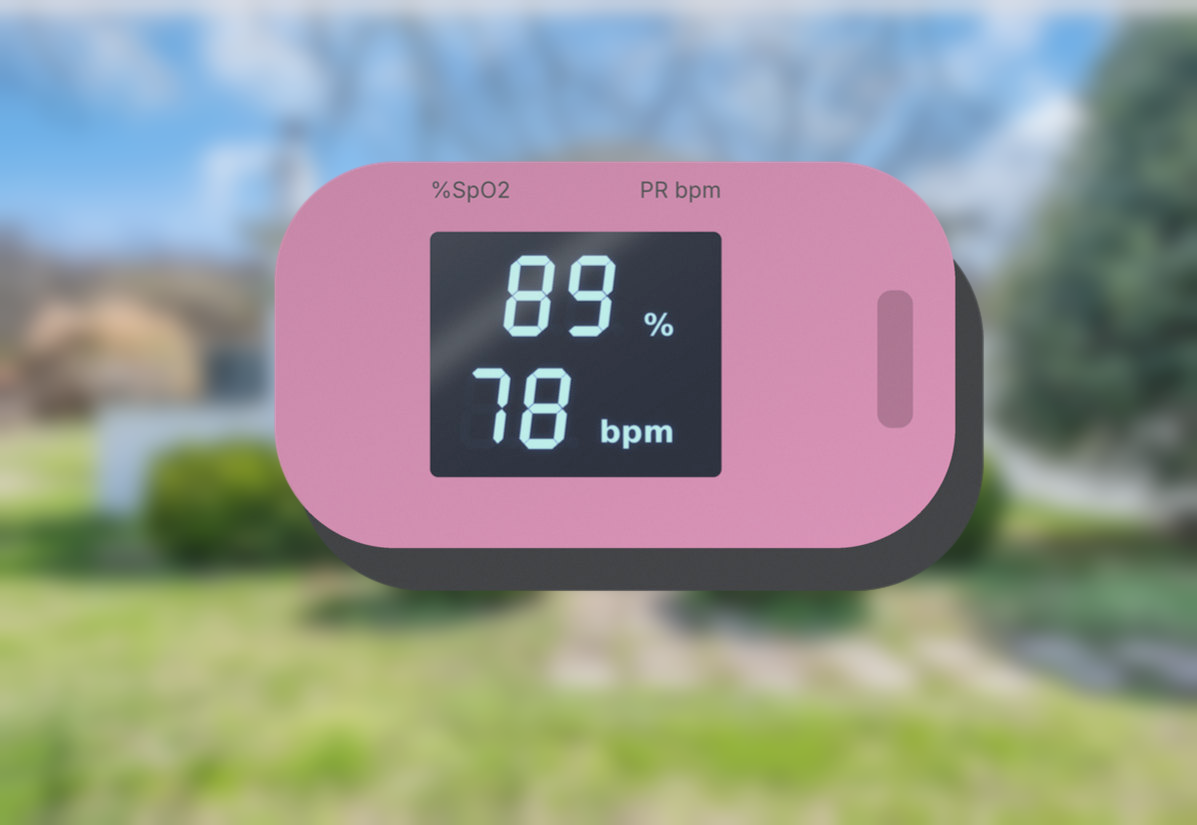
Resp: 78,bpm
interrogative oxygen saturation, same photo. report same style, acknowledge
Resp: 89,%
